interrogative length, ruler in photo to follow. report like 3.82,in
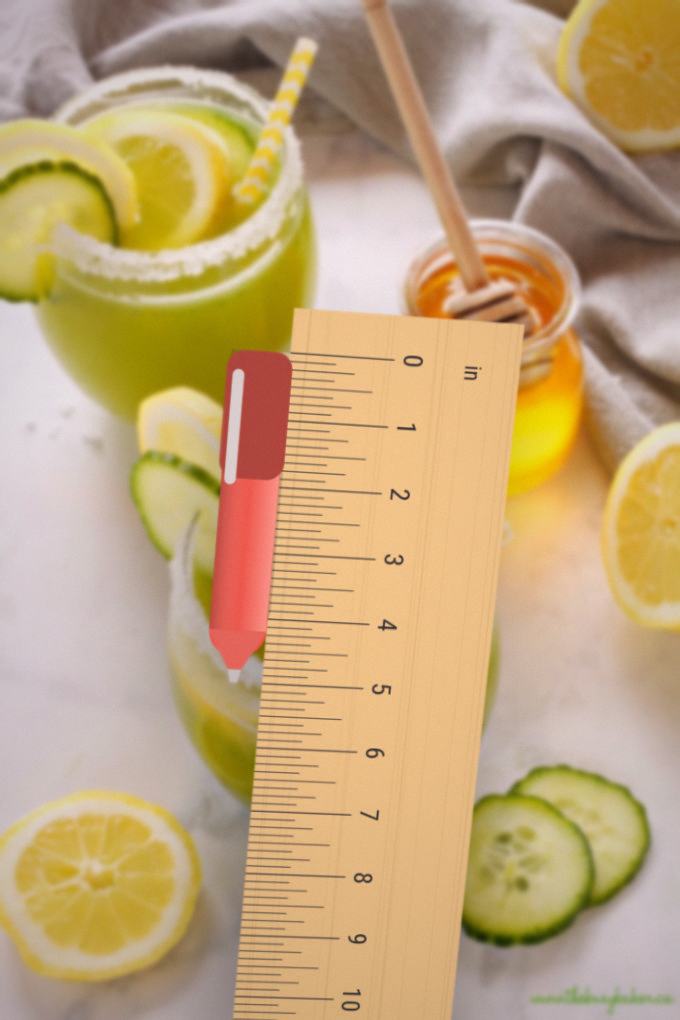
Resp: 5,in
